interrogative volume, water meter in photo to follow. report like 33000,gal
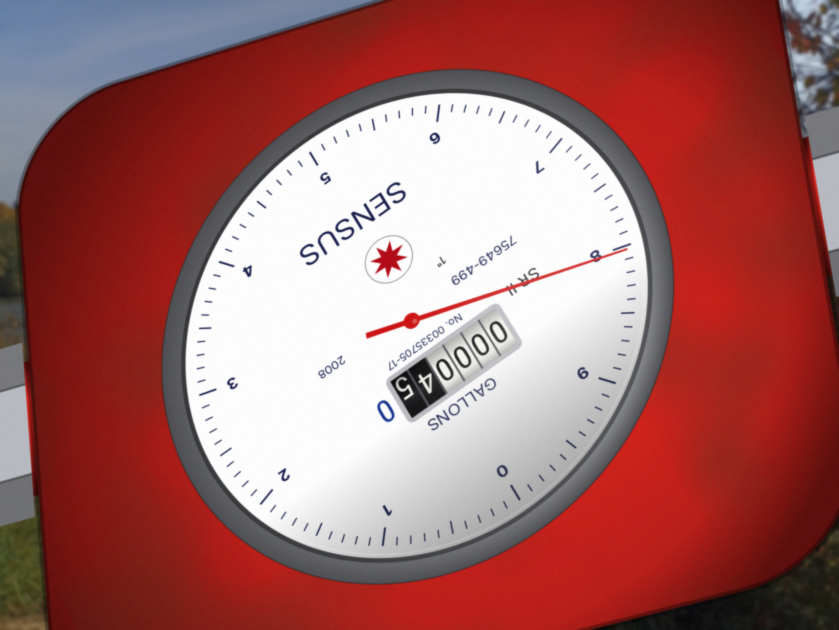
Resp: 448.0,gal
